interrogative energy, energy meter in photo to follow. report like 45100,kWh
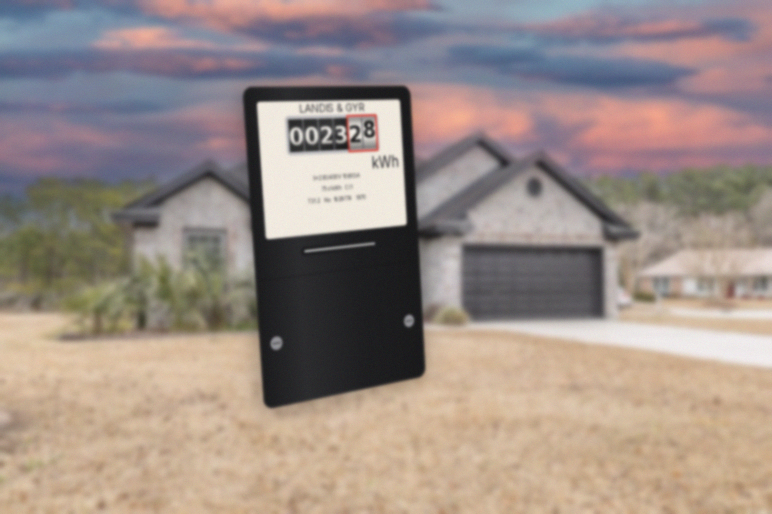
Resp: 23.28,kWh
